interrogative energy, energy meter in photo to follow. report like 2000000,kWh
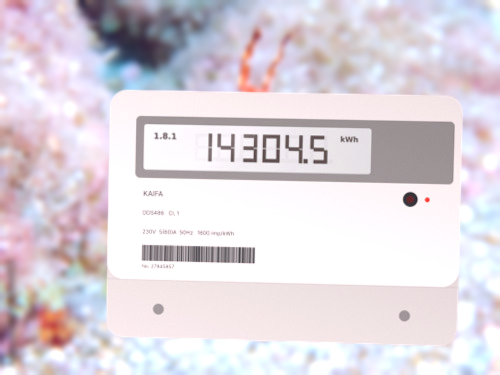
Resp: 14304.5,kWh
